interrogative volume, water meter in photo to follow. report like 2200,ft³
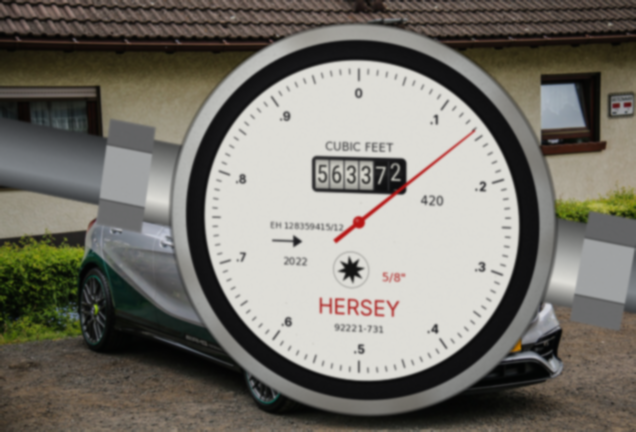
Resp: 563372.14,ft³
